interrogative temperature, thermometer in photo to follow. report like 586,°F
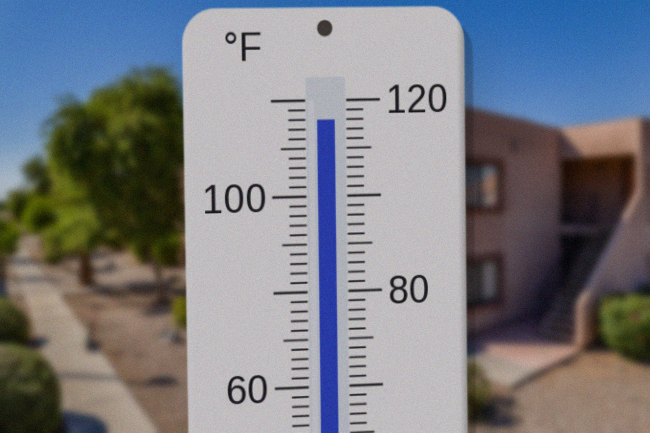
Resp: 116,°F
